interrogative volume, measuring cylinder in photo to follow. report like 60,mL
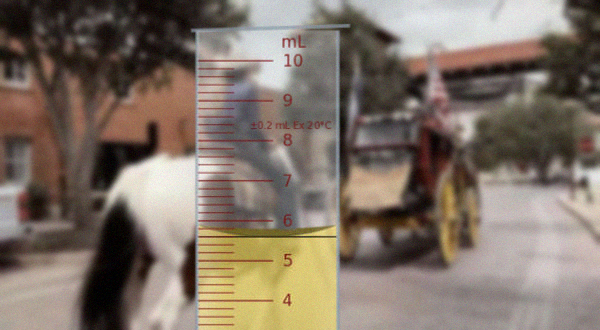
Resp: 5.6,mL
